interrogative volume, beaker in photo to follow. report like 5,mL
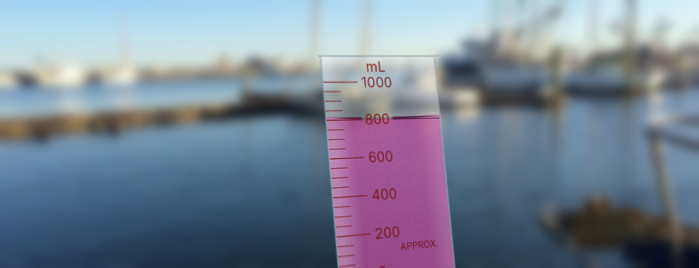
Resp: 800,mL
